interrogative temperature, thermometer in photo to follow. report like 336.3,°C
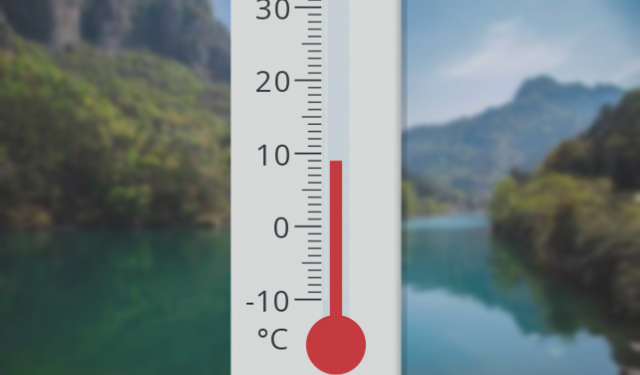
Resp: 9,°C
